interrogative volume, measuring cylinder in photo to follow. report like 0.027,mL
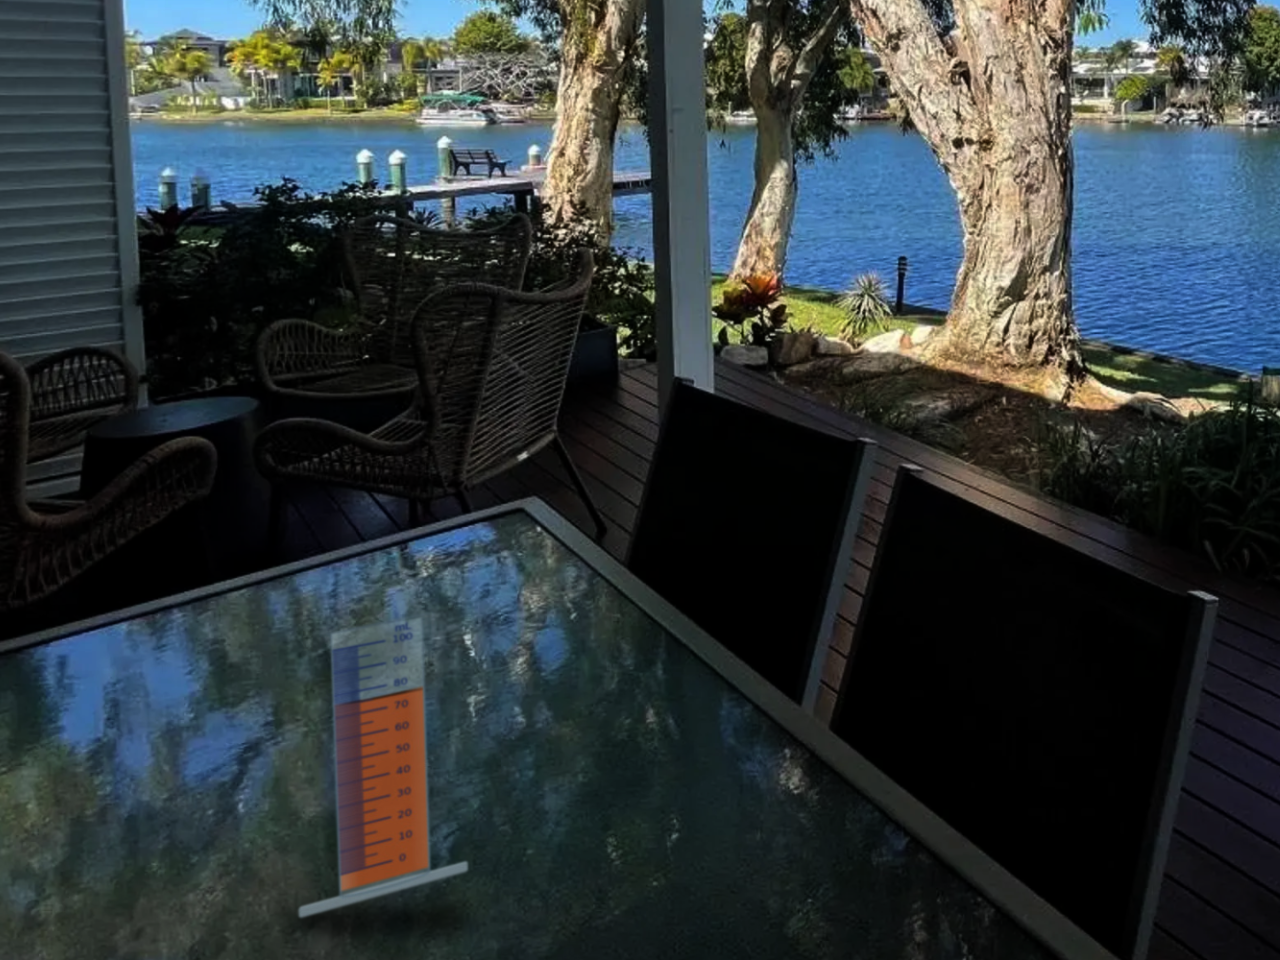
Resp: 75,mL
